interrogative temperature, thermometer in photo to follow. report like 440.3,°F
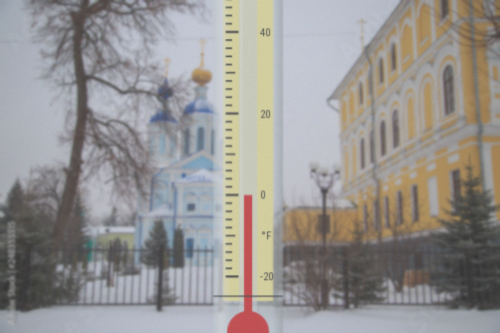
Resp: 0,°F
